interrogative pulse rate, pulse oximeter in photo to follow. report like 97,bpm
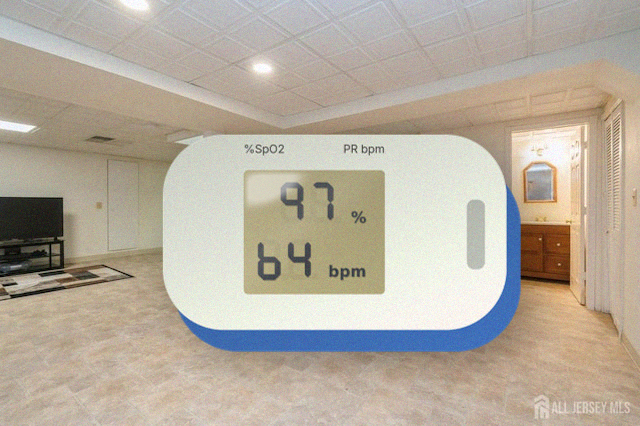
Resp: 64,bpm
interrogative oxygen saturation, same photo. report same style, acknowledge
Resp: 97,%
